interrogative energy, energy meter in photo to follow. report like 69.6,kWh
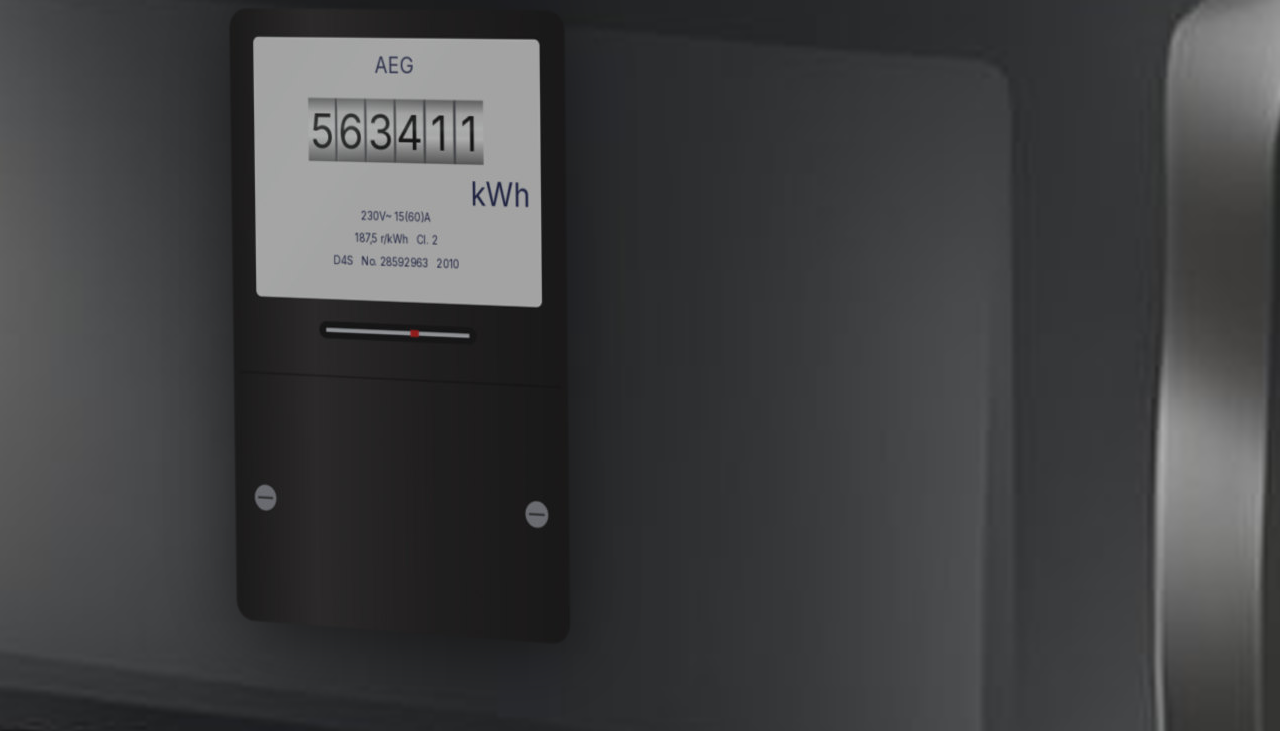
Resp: 563411,kWh
